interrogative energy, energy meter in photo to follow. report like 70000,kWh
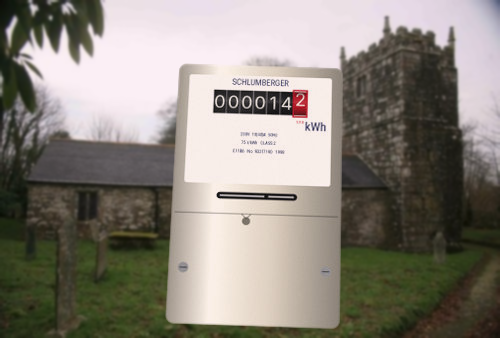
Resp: 14.2,kWh
